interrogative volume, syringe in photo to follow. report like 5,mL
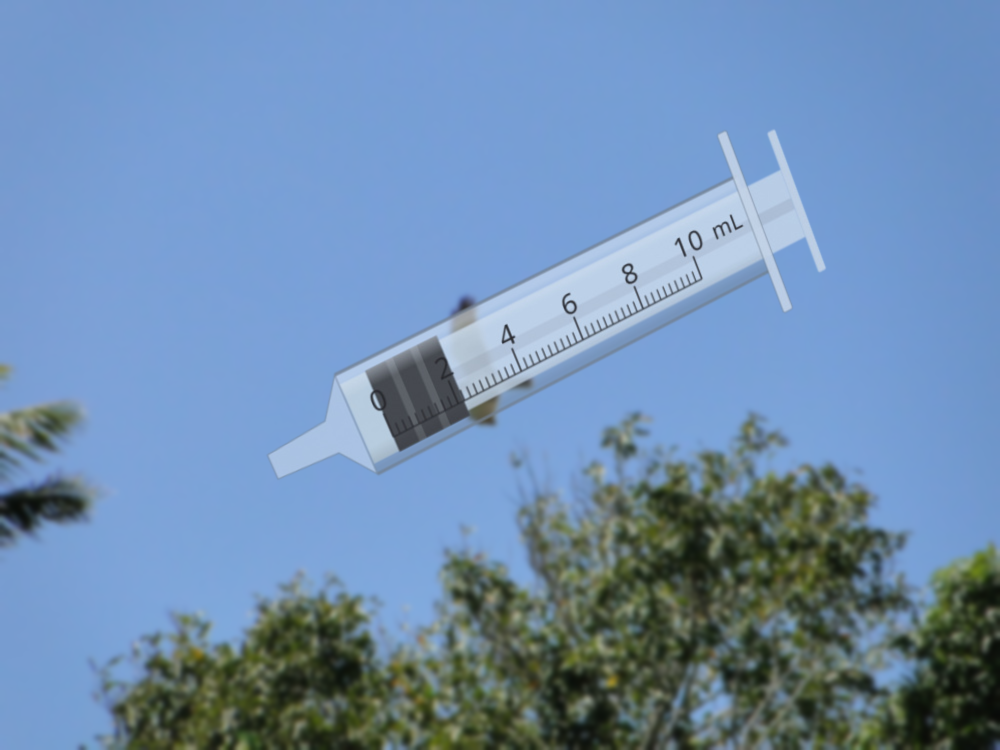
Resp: 0,mL
